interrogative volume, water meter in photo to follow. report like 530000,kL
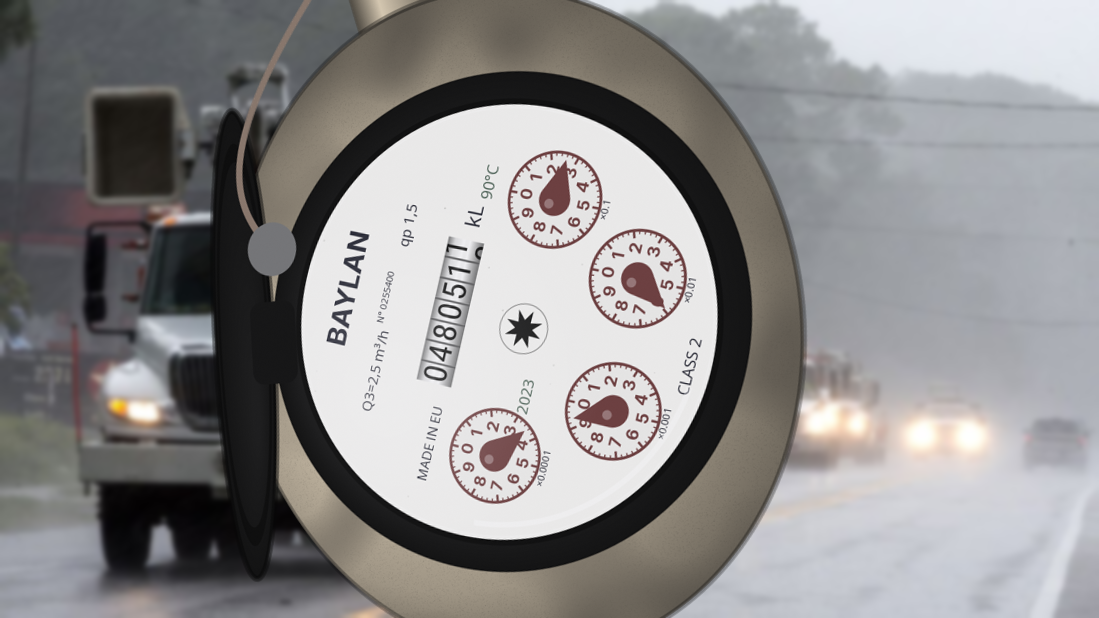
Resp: 480511.2593,kL
